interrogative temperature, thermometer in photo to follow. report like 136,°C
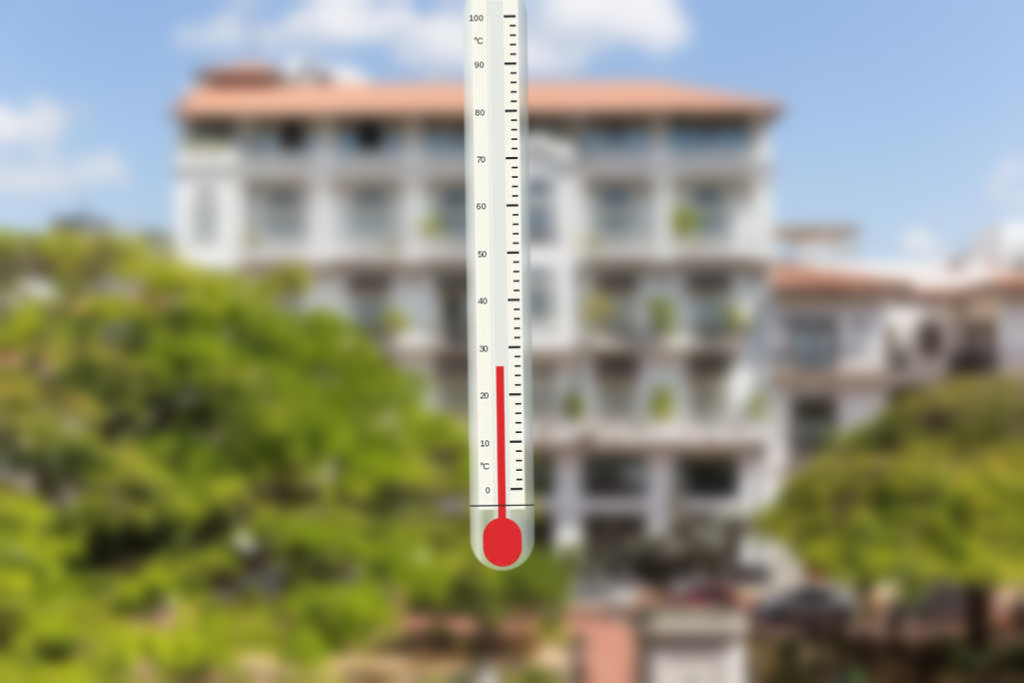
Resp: 26,°C
